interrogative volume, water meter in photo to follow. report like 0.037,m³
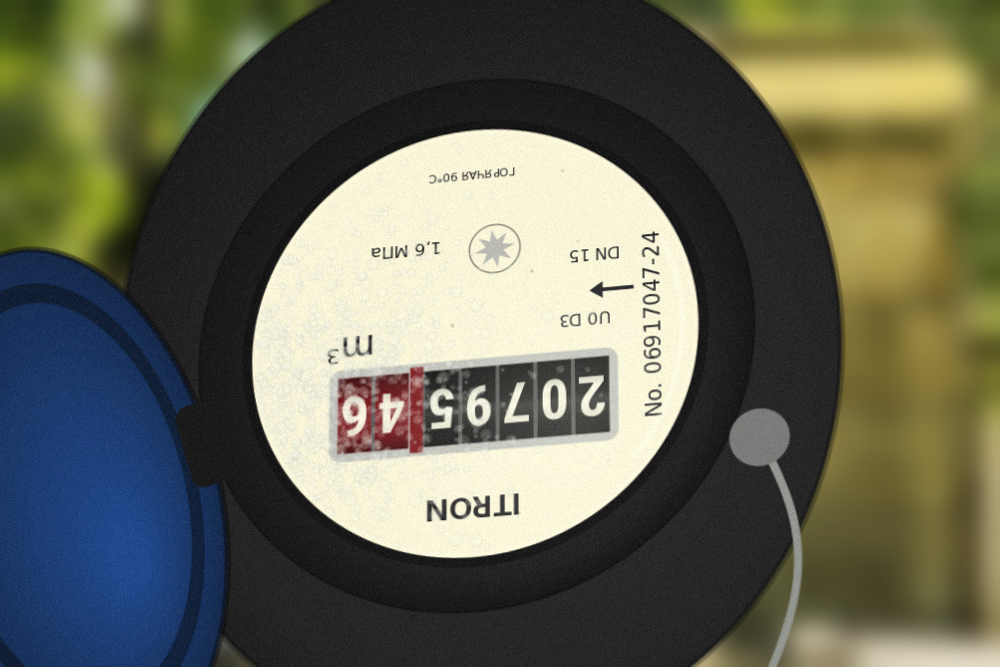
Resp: 20795.46,m³
